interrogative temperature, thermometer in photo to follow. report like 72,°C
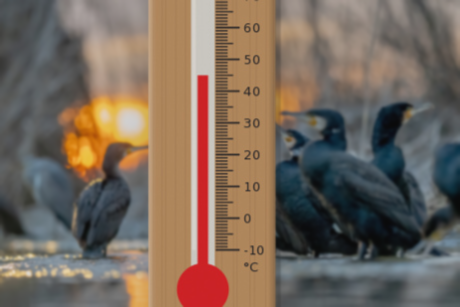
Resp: 45,°C
